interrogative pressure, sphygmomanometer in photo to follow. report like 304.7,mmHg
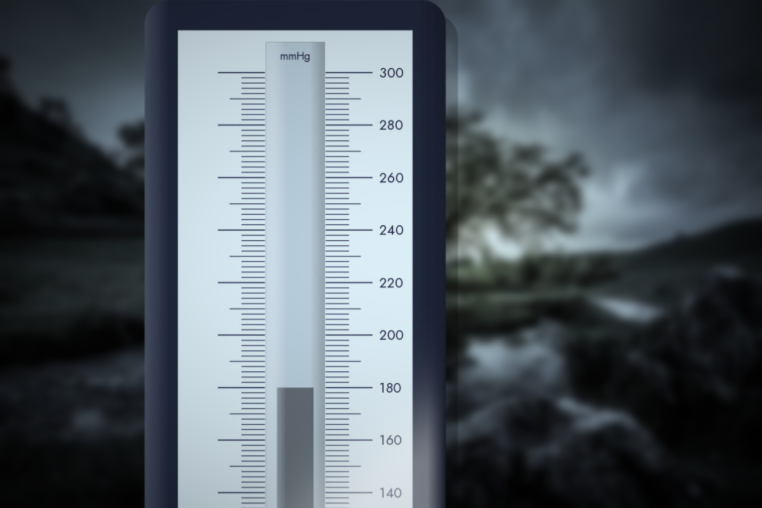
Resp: 180,mmHg
